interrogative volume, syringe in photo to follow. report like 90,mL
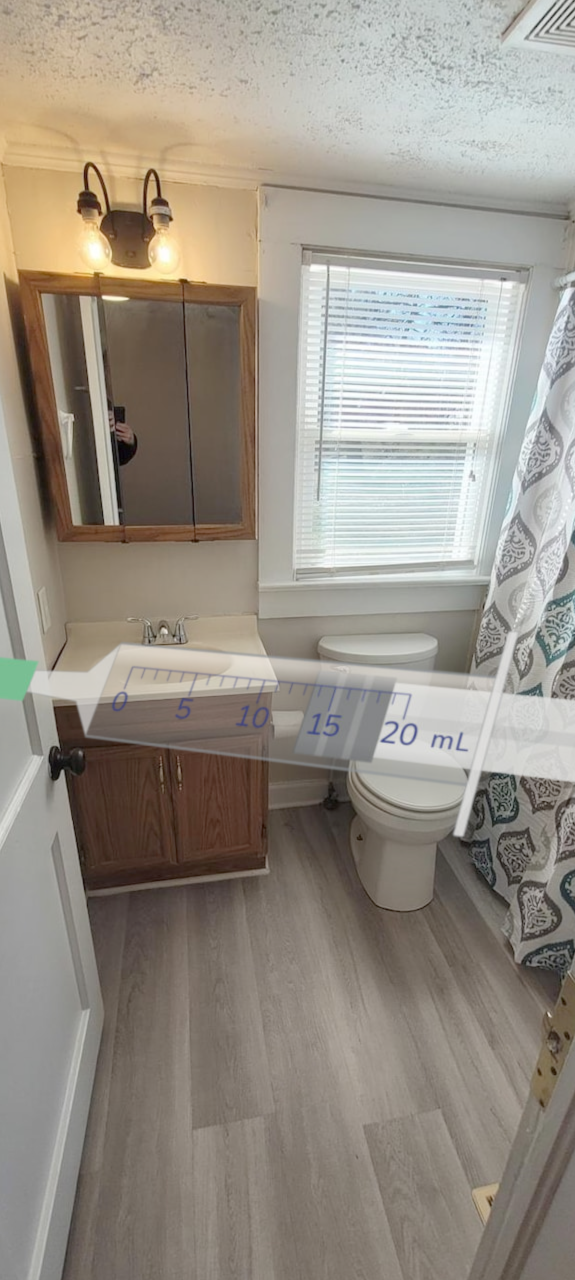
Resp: 13.5,mL
